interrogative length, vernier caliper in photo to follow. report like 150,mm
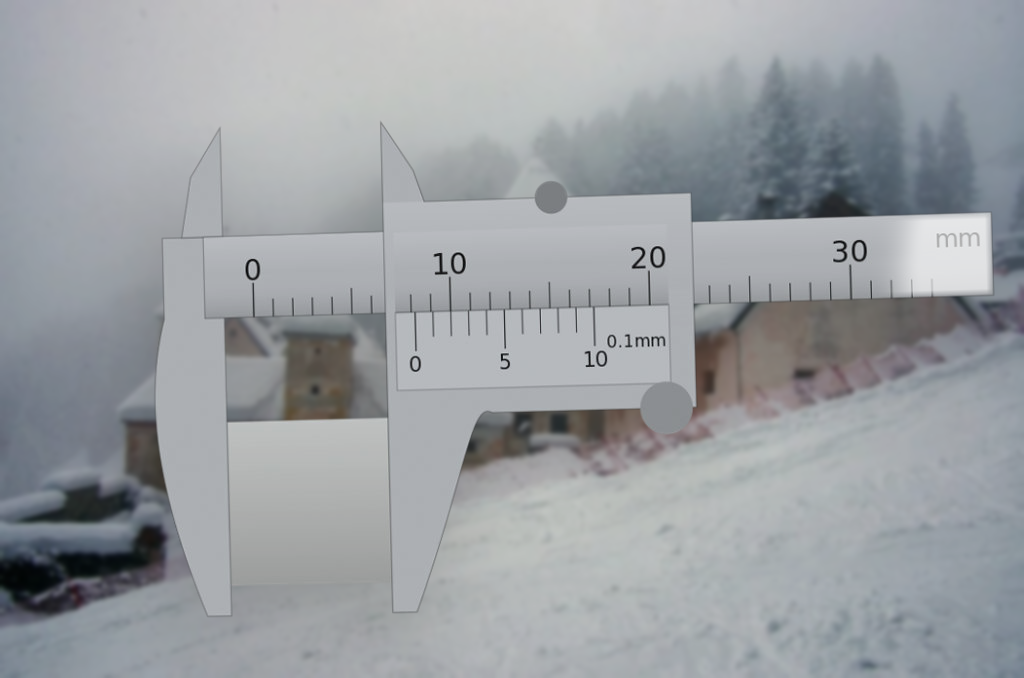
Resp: 8.2,mm
